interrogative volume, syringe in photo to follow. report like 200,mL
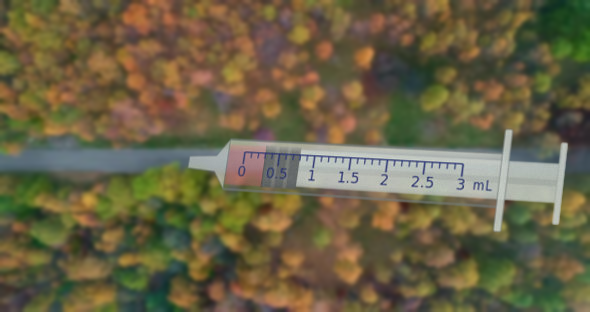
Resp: 0.3,mL
